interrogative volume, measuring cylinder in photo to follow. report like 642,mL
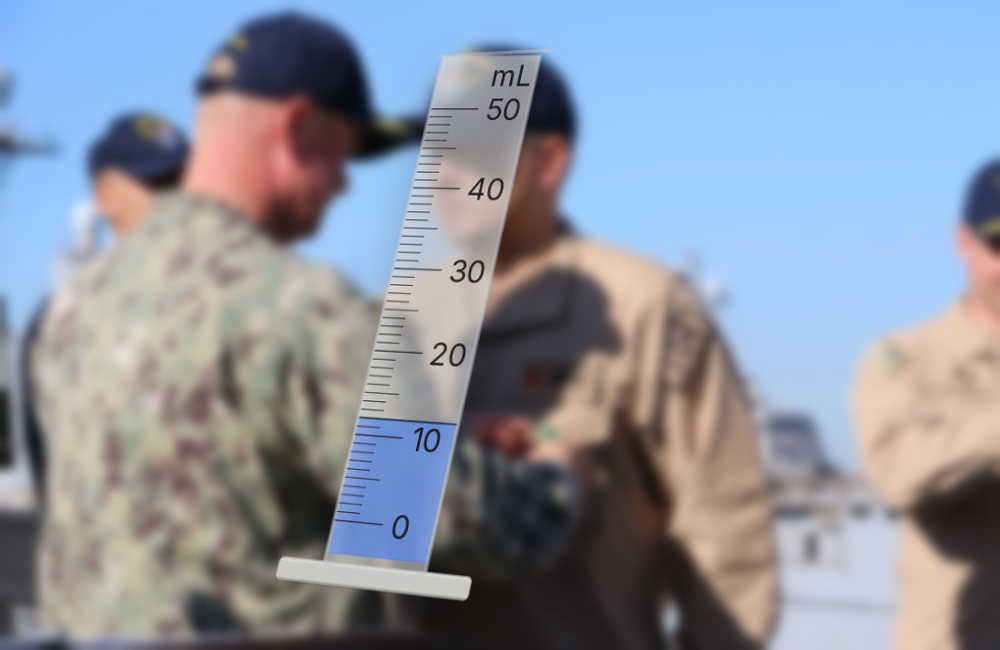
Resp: 12,mL
